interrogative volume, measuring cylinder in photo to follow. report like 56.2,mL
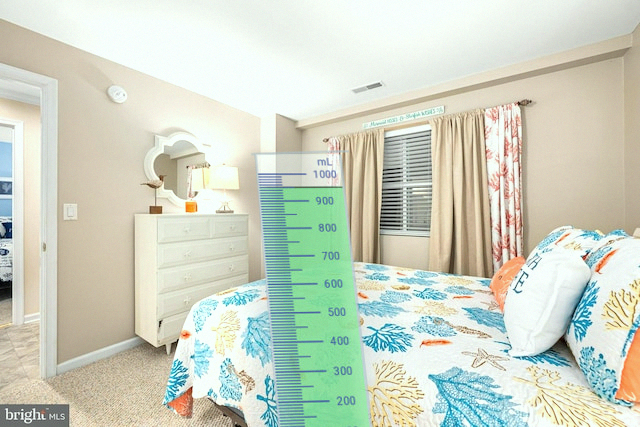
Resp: 950,mL
